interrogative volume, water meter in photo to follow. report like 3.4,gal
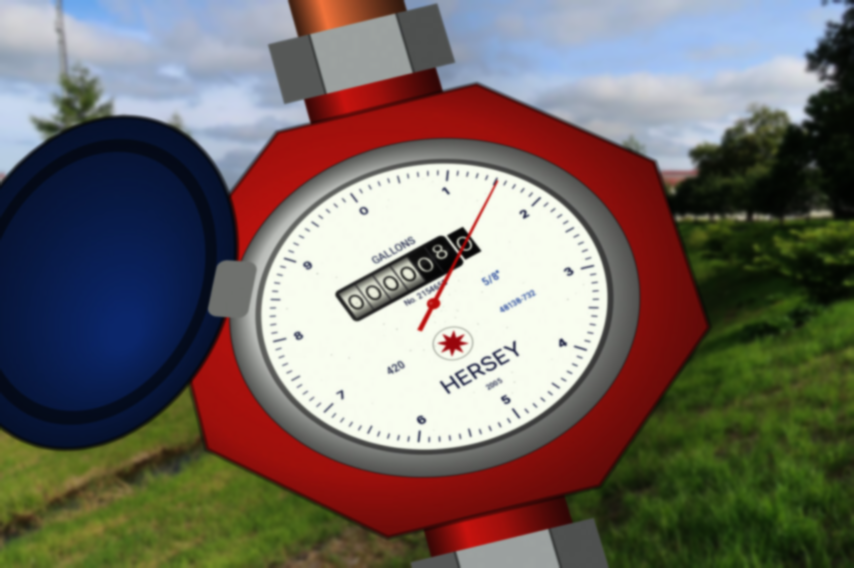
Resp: 81.5,gal
